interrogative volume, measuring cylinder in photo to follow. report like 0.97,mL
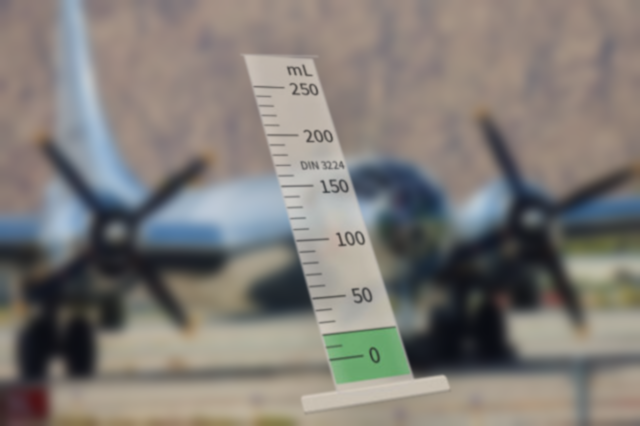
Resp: 20,mL
